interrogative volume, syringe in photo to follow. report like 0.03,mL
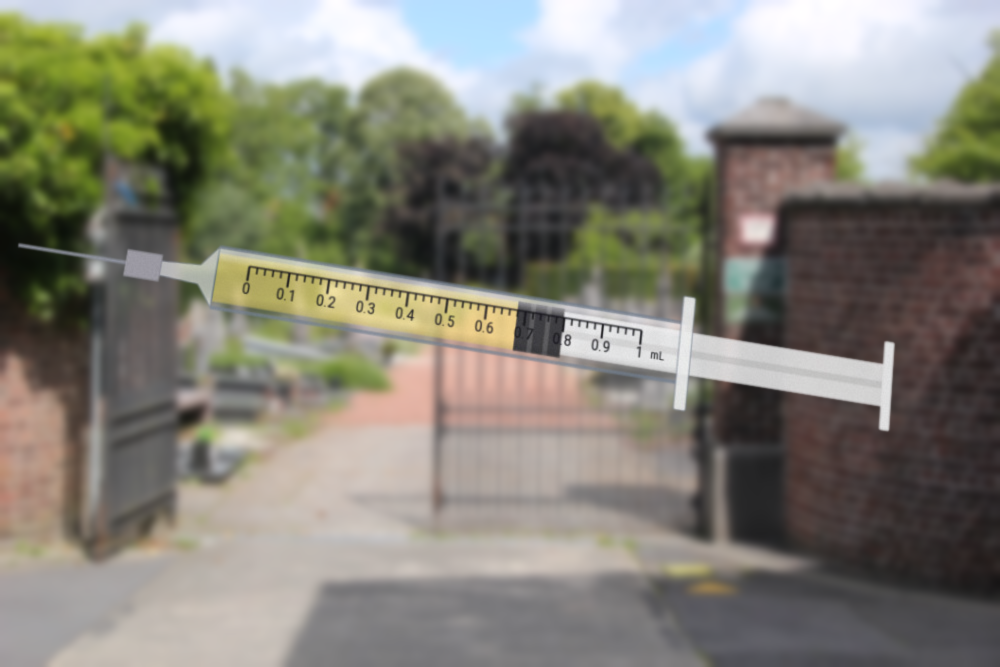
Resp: 0.68,mL
